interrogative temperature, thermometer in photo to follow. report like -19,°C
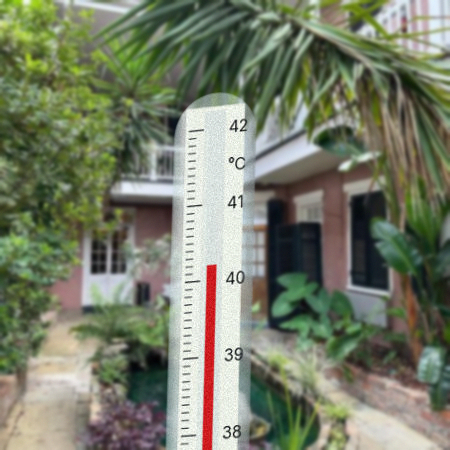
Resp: 40.2,°C
